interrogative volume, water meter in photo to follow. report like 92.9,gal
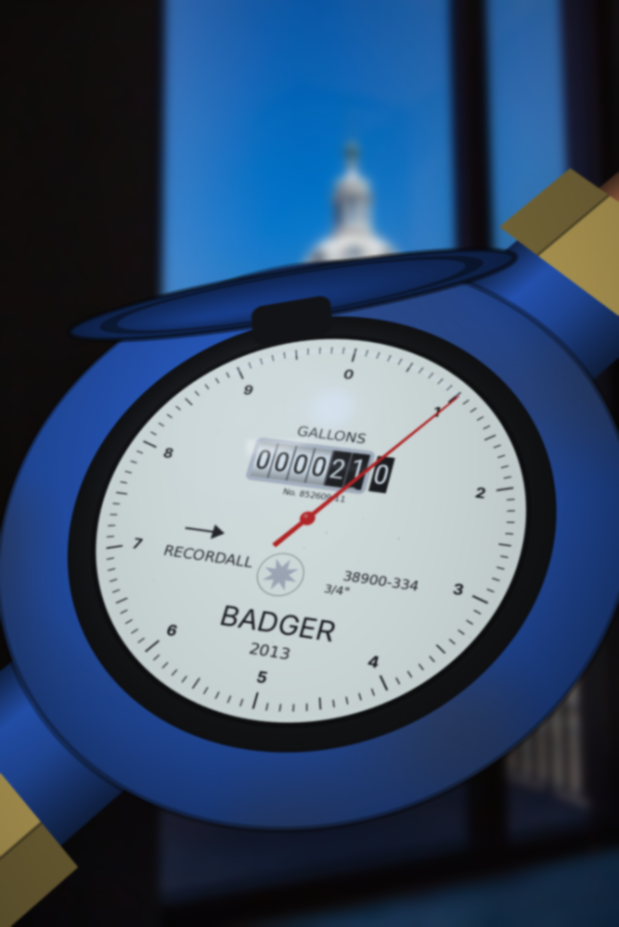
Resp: 211.0,gal
